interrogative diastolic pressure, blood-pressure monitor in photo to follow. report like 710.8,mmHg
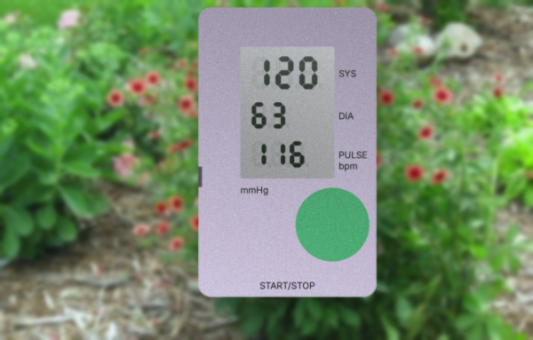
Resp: 63,mmHg
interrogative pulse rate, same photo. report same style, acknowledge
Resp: 116,bpm
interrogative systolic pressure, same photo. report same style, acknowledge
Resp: 120,mmHg
